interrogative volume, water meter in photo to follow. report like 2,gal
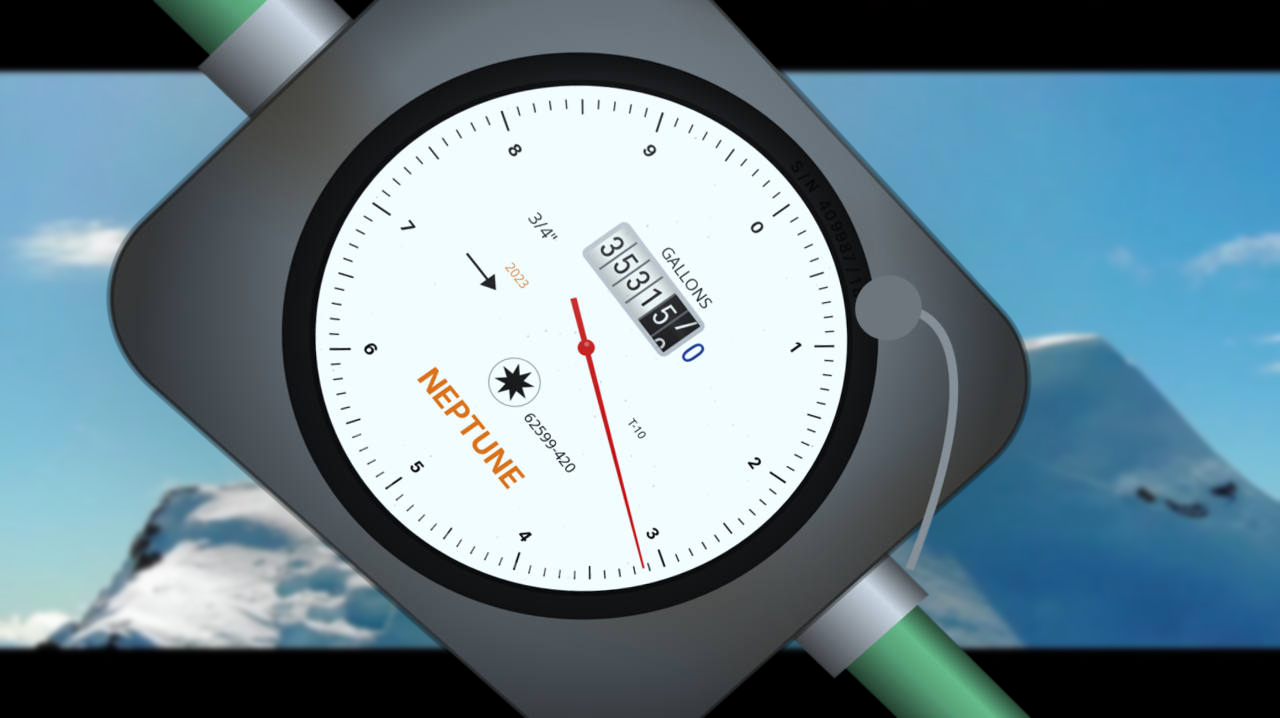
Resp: 3531573.1,gal
